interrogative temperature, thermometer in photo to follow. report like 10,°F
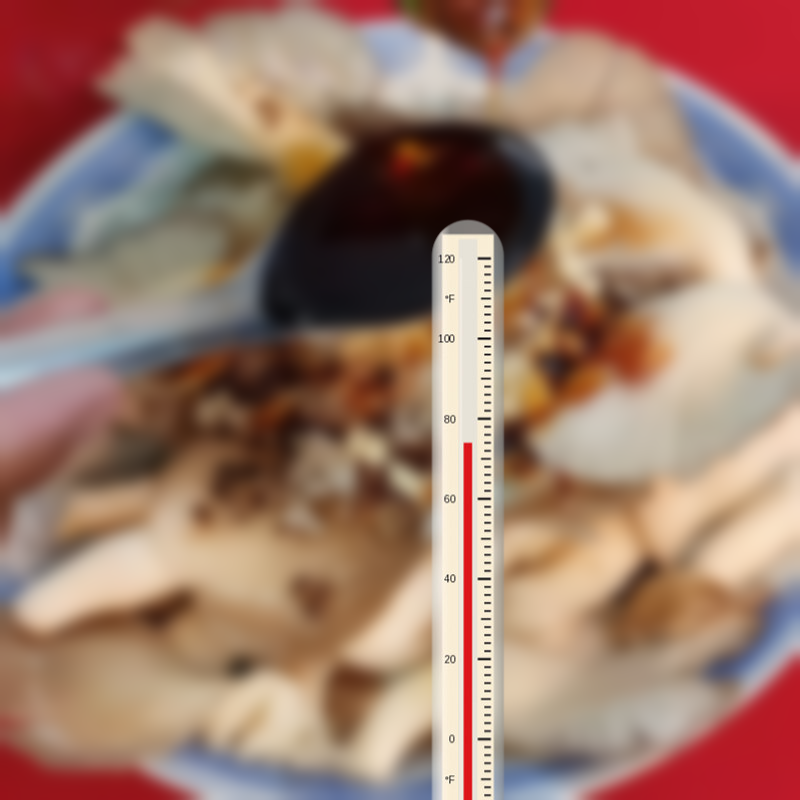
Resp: 74,°F
